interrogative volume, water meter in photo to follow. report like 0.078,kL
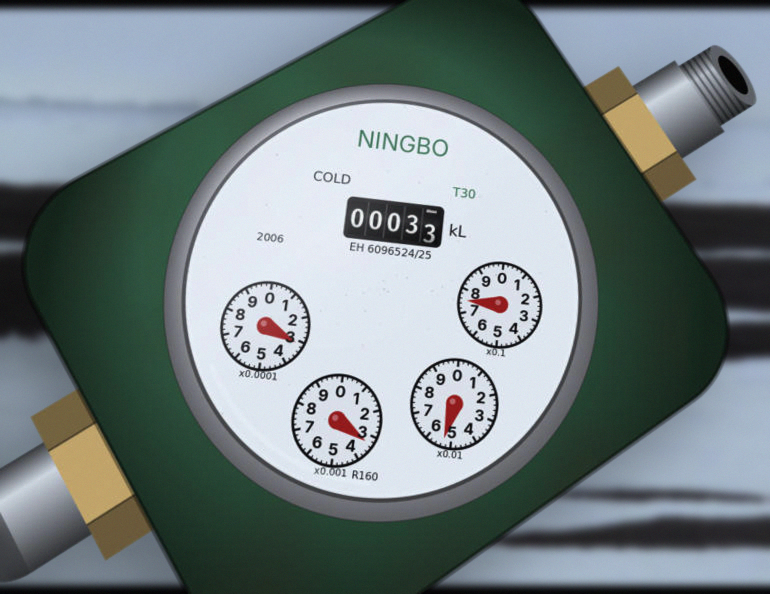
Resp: 32.7533,kL
